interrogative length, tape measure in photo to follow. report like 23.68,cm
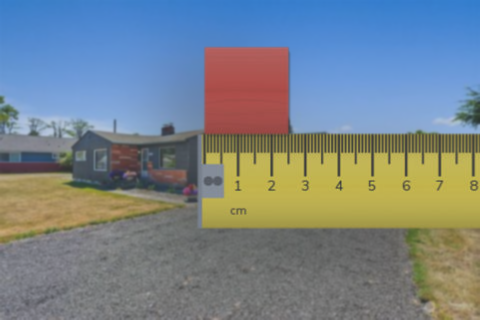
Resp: 2.5,cm
